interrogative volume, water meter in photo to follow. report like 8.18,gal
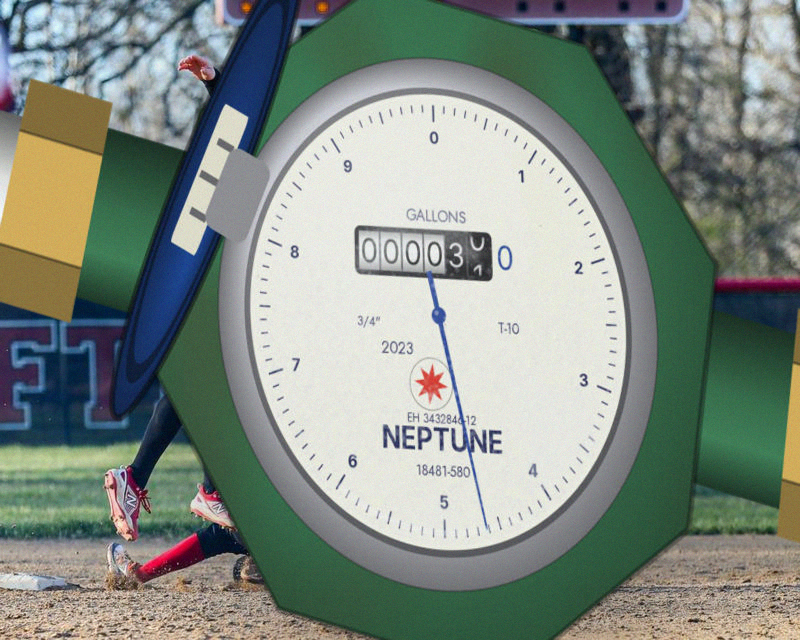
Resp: 304.6,gal
